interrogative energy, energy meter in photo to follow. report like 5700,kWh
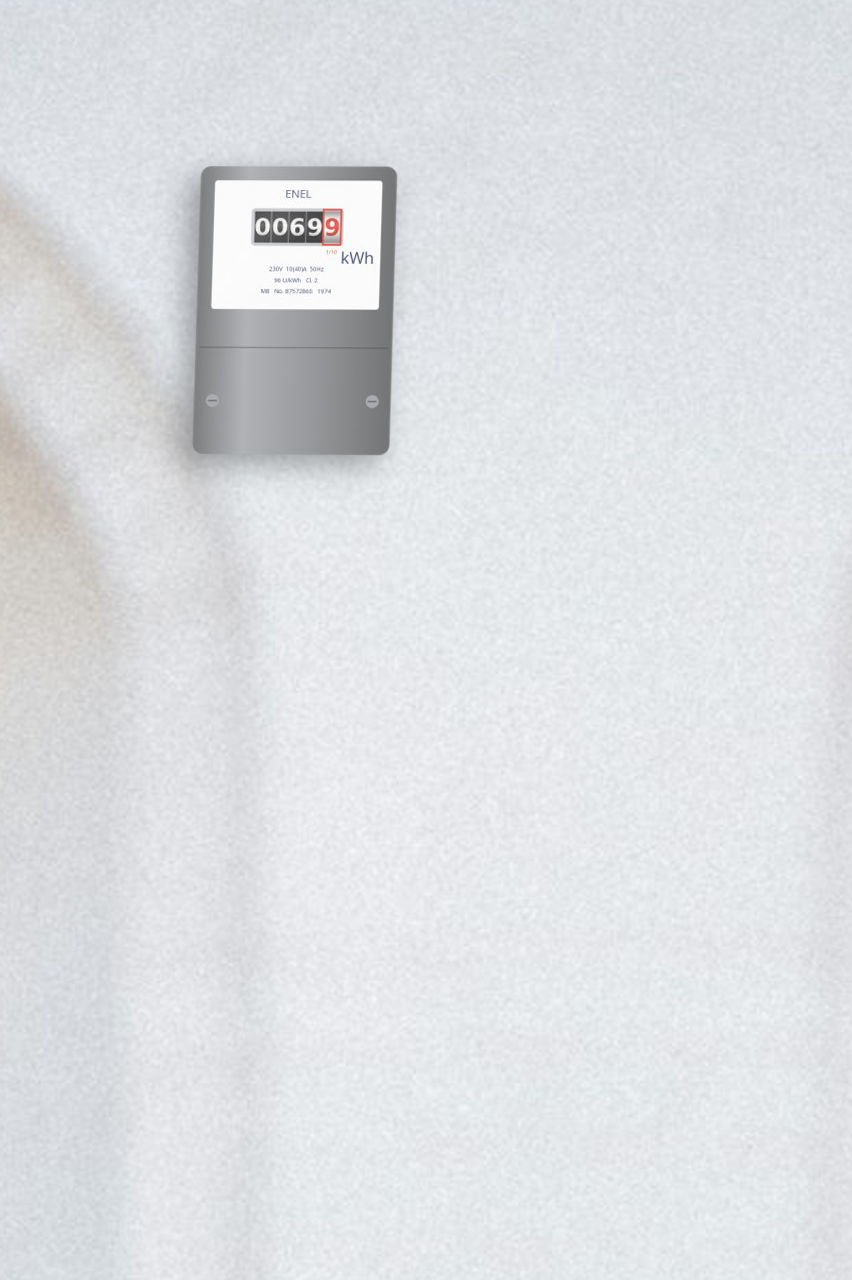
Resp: 69.9,kWh
